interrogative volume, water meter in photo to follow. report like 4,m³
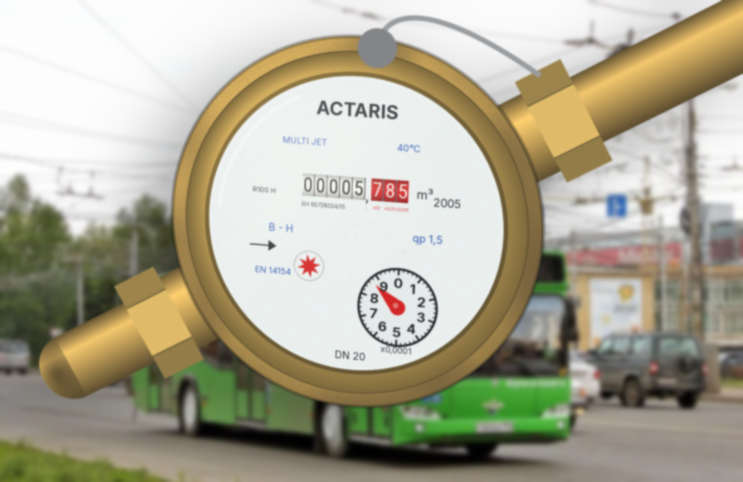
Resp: 5.7858,m³
